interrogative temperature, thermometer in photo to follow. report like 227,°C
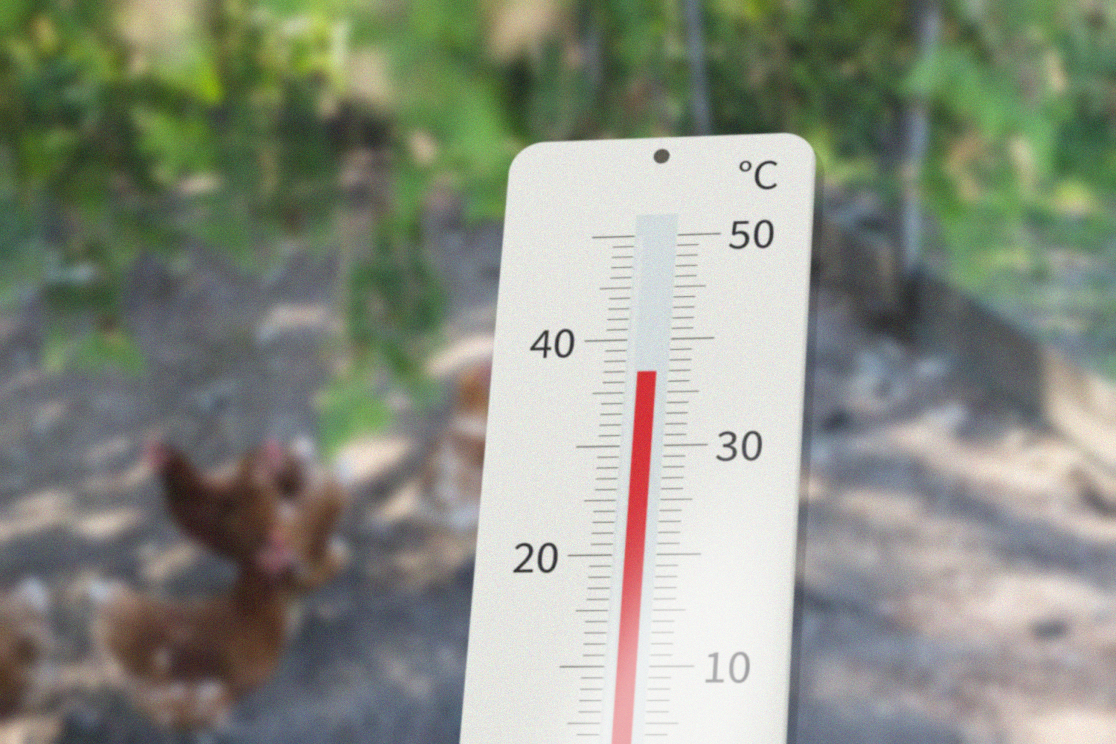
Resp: 37,°C
